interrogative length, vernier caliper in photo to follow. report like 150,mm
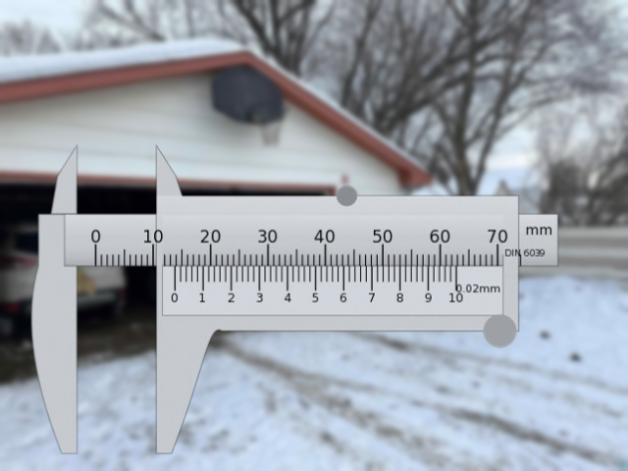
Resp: 13.8,mm
